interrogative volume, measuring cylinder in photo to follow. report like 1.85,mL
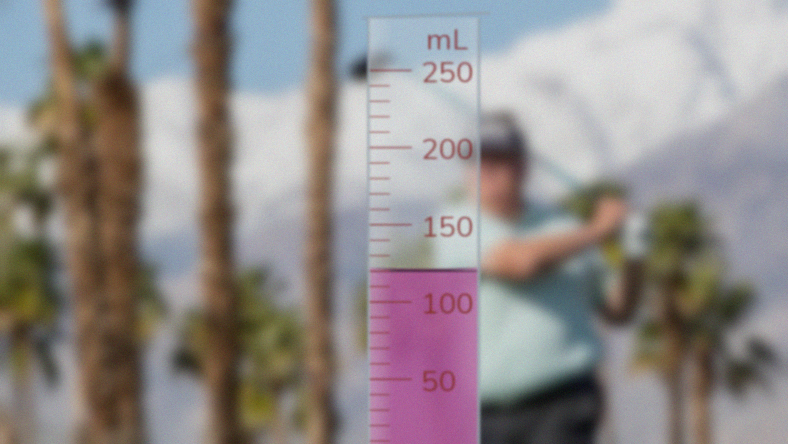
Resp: 120,mL
